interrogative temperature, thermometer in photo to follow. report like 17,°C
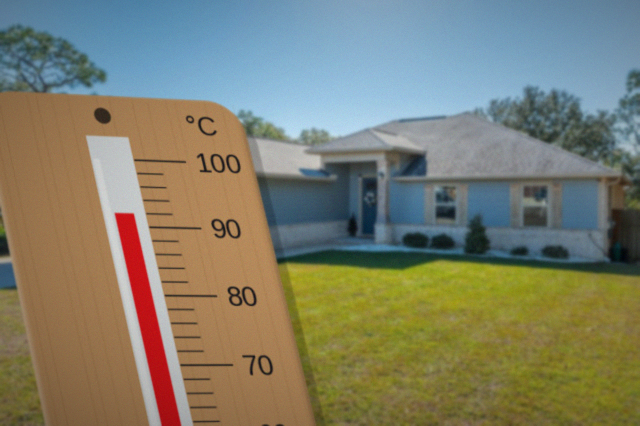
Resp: 92,°C
